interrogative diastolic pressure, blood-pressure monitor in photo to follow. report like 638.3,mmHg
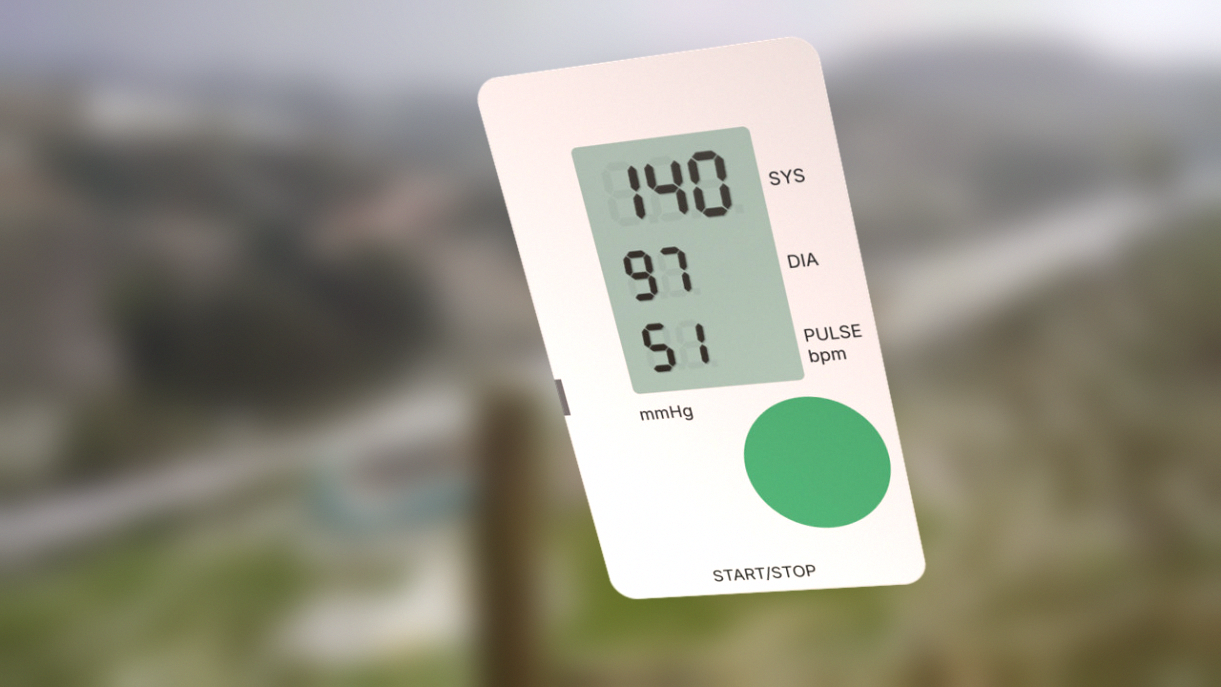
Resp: 97,mmHg
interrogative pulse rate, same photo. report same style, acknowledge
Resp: 51,bpm
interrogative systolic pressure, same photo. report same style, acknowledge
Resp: 140,mmHg
